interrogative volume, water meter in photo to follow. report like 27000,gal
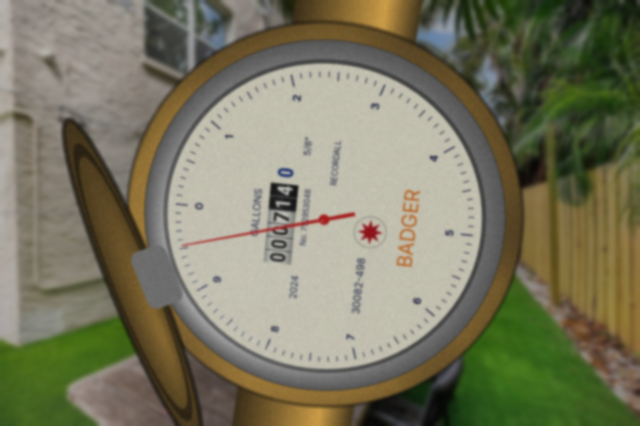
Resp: 7139.5,gal
